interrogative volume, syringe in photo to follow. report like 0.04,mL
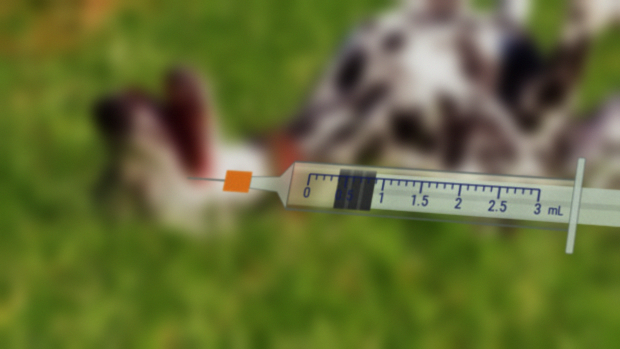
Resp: 0.4,mL
